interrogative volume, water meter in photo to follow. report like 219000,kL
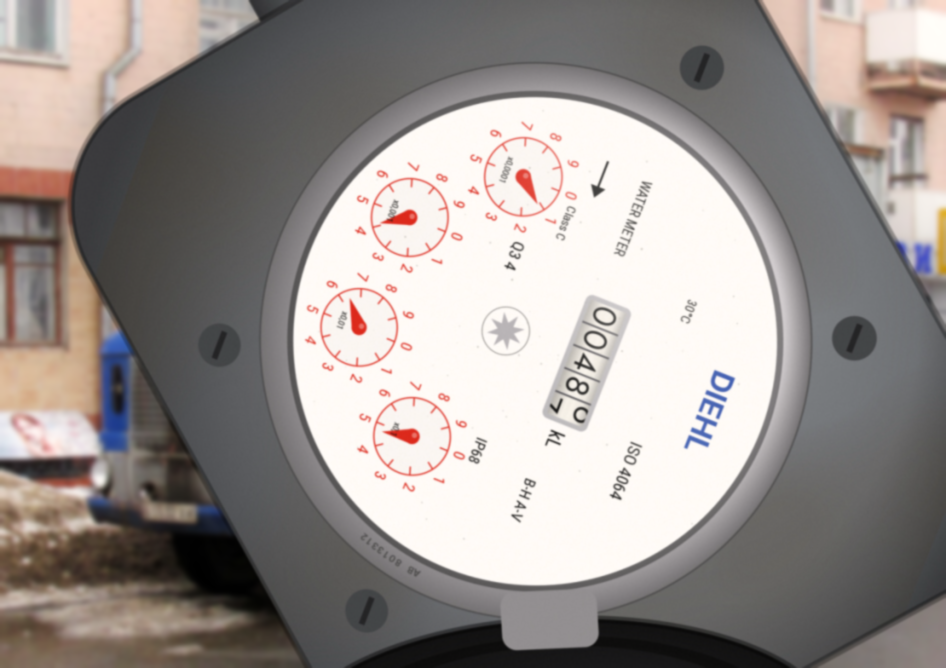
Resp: 486.4641,kL
